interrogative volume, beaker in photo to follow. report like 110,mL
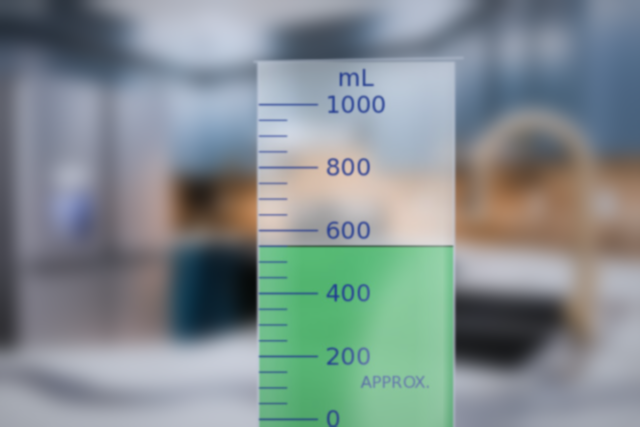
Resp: 550,mL
